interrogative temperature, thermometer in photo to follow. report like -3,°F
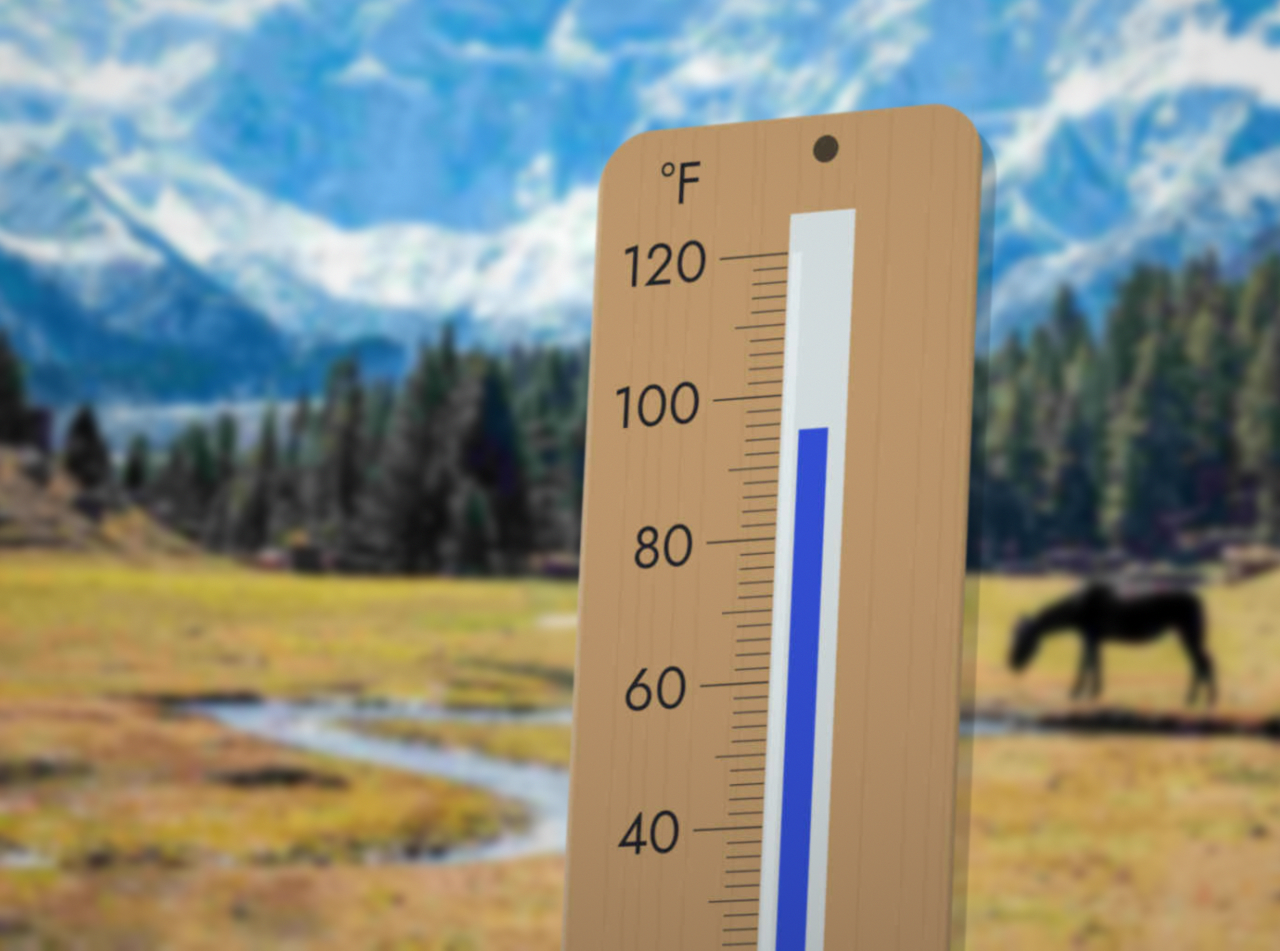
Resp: 95,°F
